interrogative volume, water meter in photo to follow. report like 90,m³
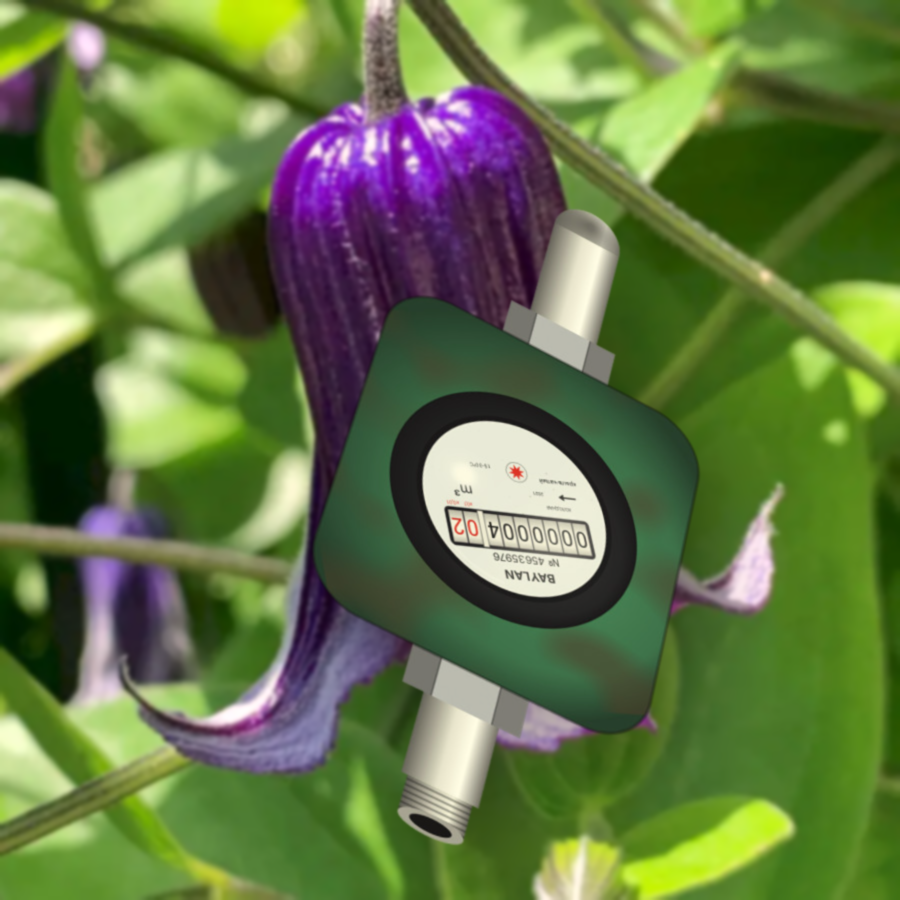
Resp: 4.02,m³
